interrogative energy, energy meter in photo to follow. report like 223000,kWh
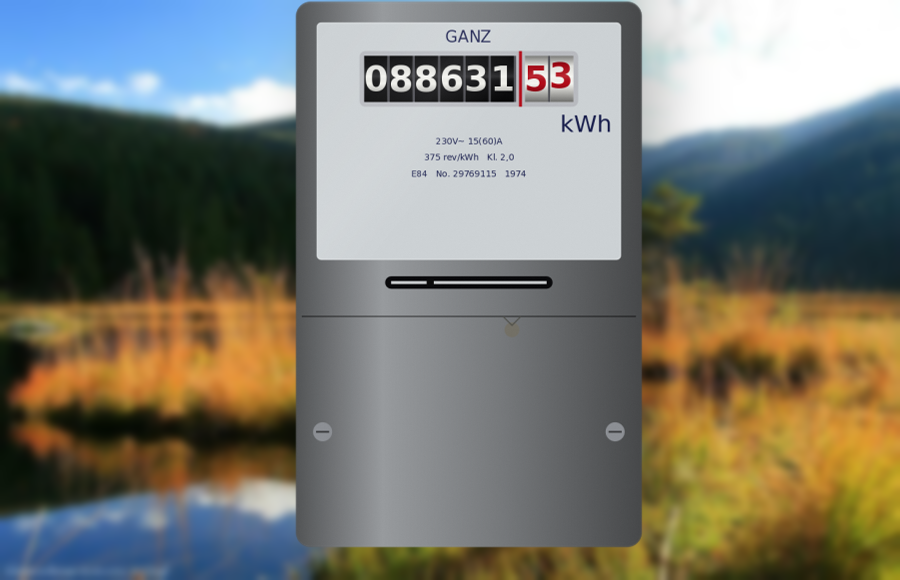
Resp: 88631.53,kWh
